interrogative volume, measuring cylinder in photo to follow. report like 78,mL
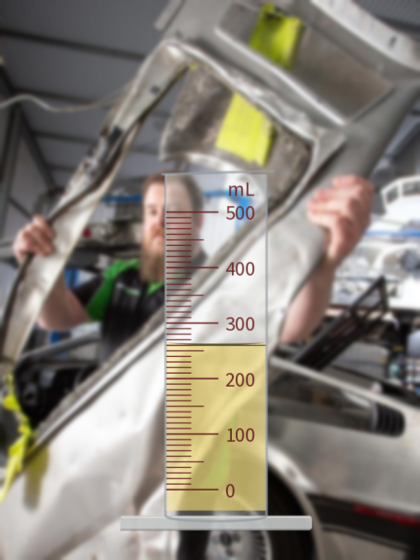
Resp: 260,mL
